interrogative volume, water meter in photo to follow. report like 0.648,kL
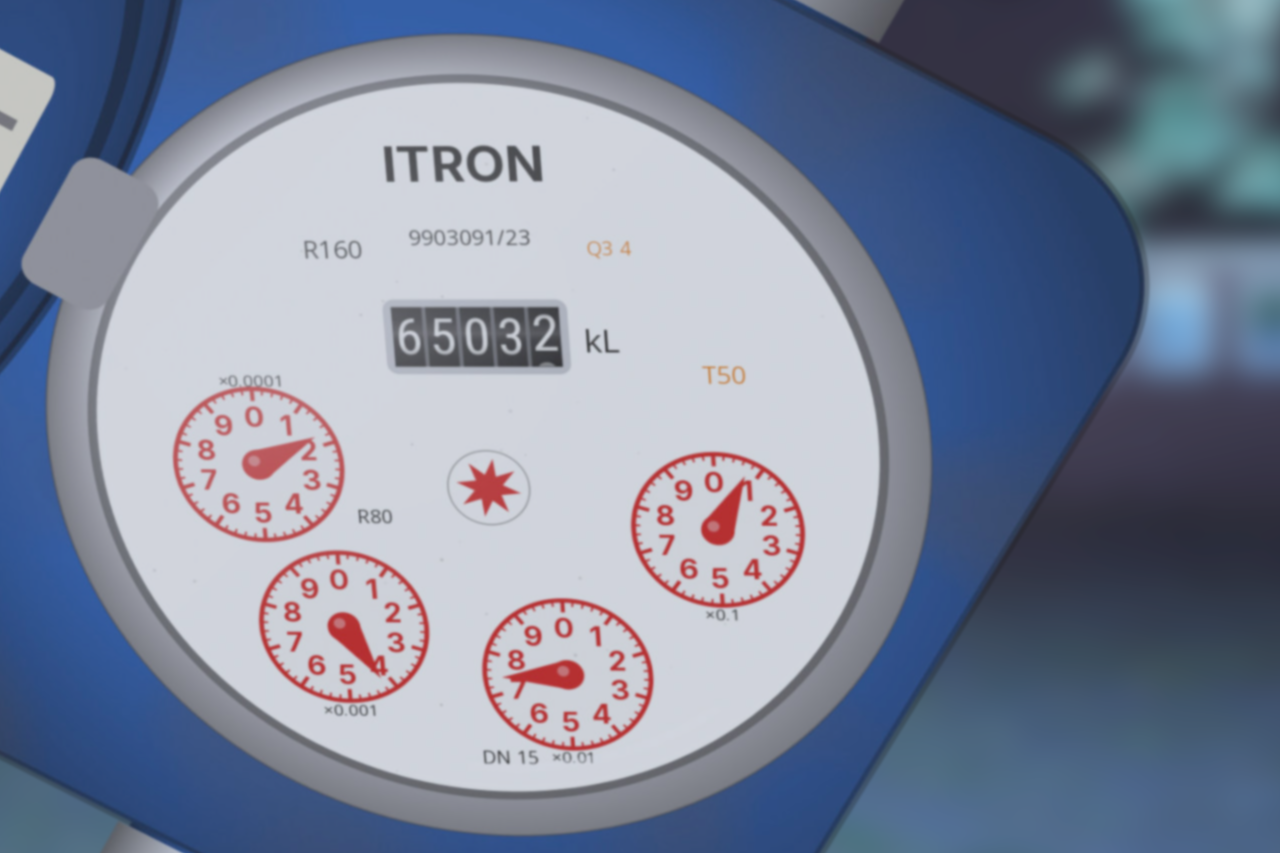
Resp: 65032.0741,kL
